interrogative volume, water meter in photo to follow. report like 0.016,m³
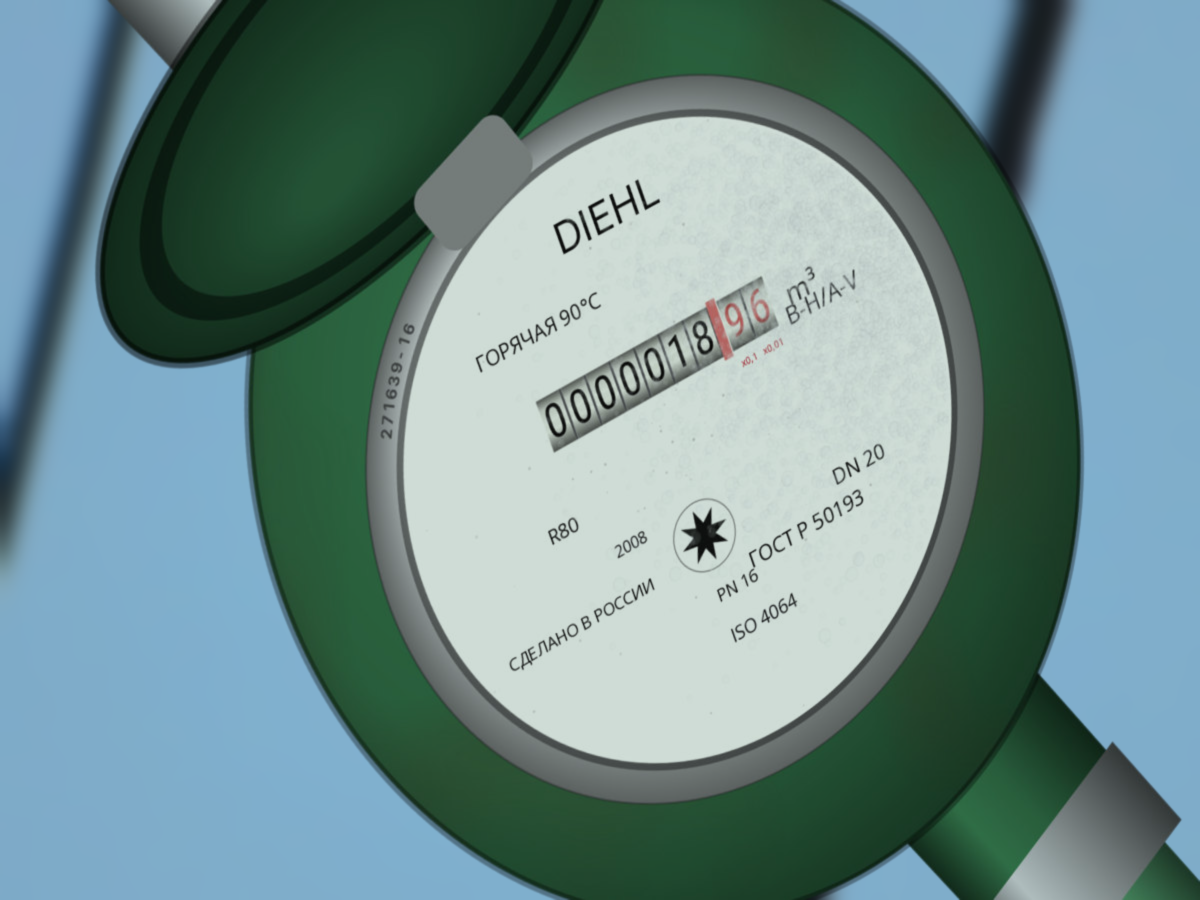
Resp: 18.96,m³
